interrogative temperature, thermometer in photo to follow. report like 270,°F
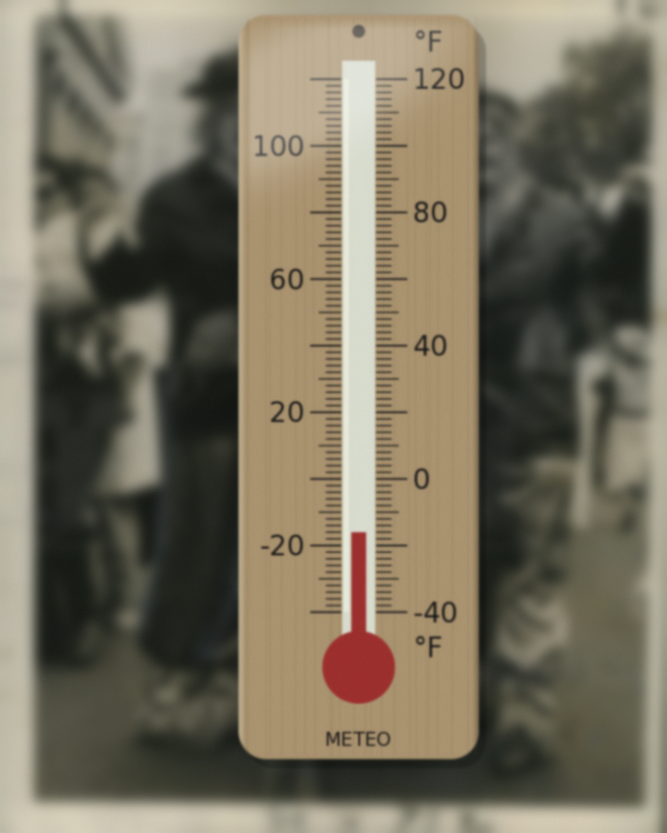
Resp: -16,°F
